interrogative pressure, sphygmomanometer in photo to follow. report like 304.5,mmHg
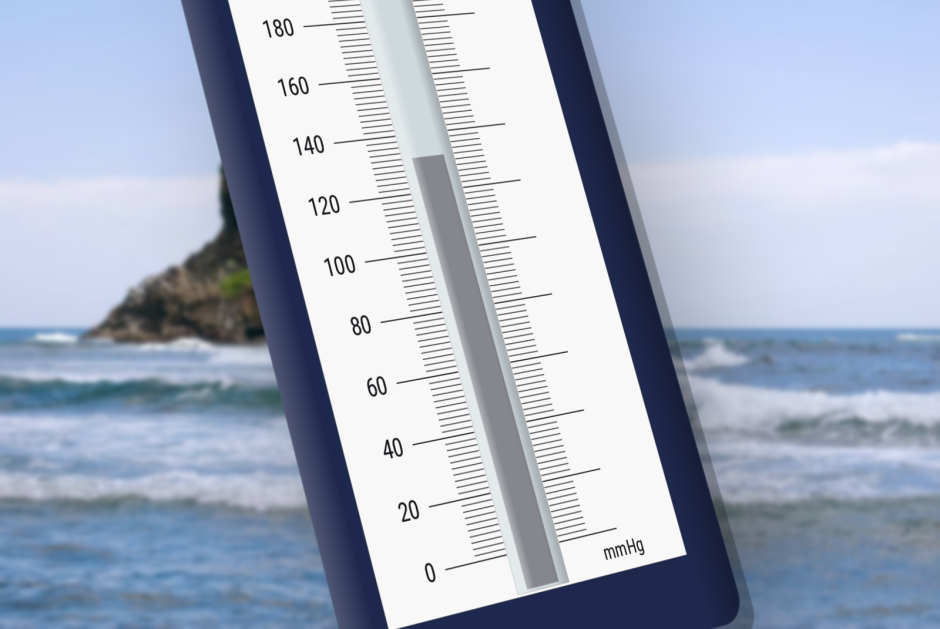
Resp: 132,mmHg
